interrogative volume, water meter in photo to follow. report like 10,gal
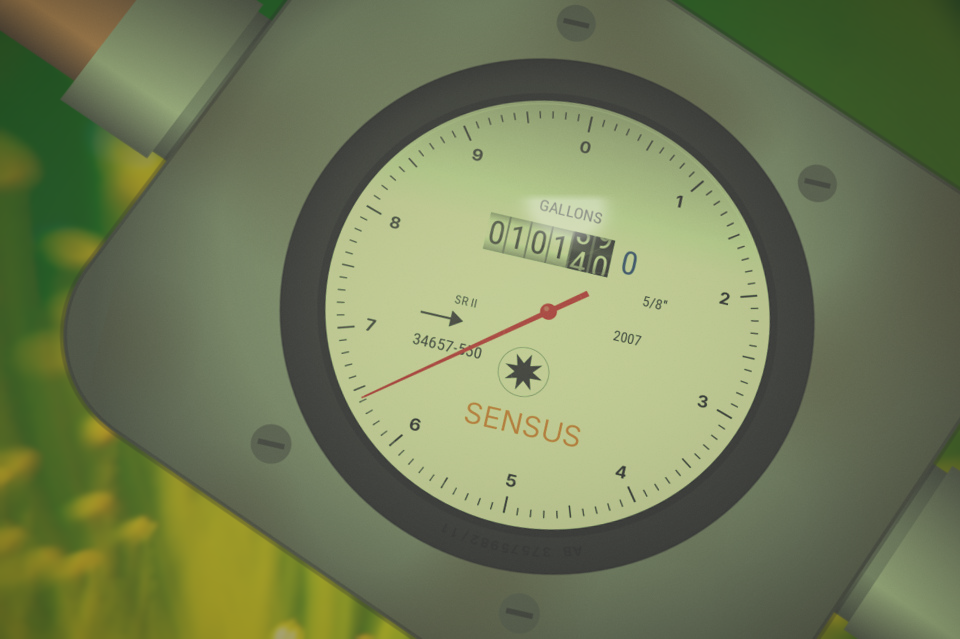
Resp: 101396.4,gal
